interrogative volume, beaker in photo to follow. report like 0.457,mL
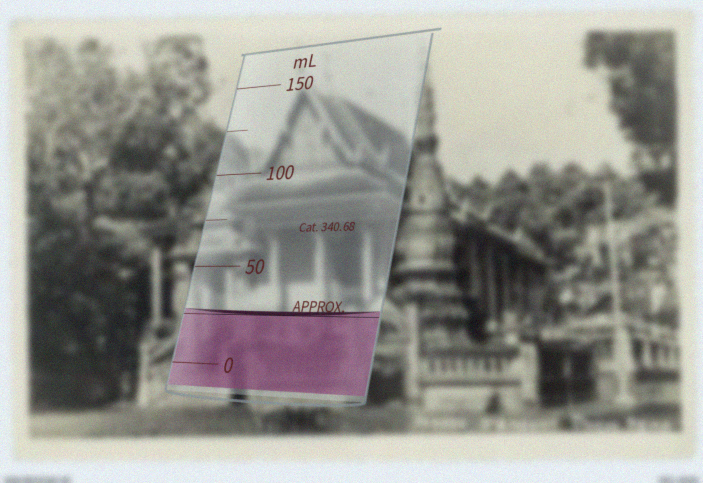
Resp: 25,mL
